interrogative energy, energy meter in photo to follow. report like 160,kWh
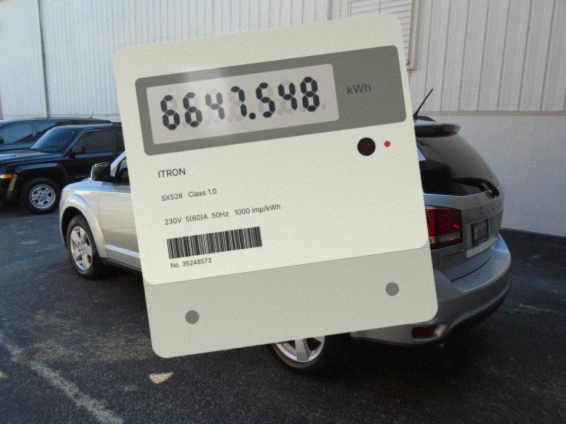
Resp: 6647.548,kWh
